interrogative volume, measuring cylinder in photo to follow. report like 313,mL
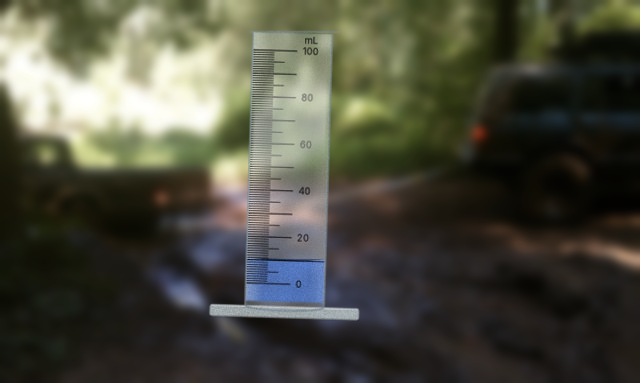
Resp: 10,mL
